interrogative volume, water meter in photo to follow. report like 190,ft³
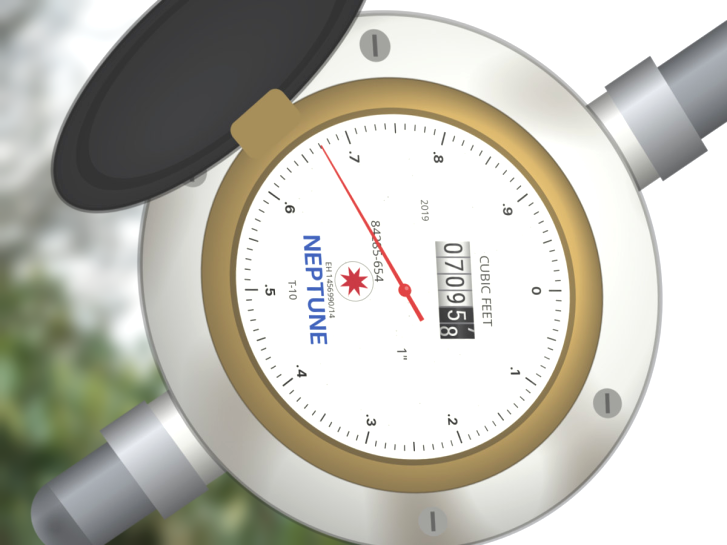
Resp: 70957.67,ft³
